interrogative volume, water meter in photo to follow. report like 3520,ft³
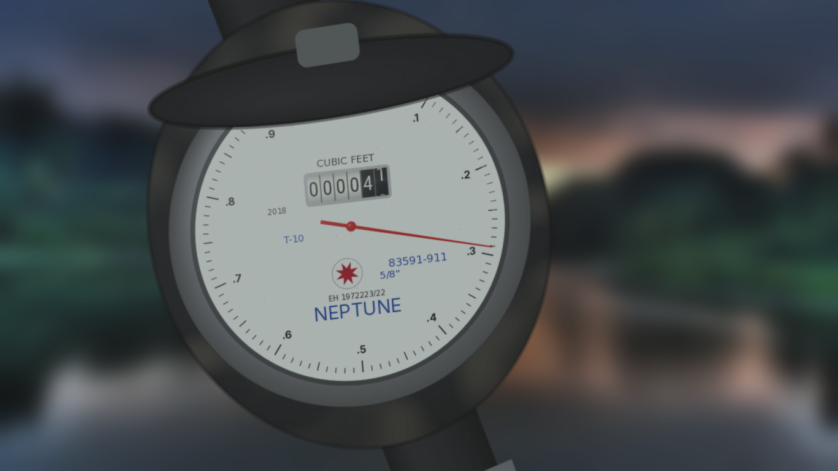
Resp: 41.29,ft³
